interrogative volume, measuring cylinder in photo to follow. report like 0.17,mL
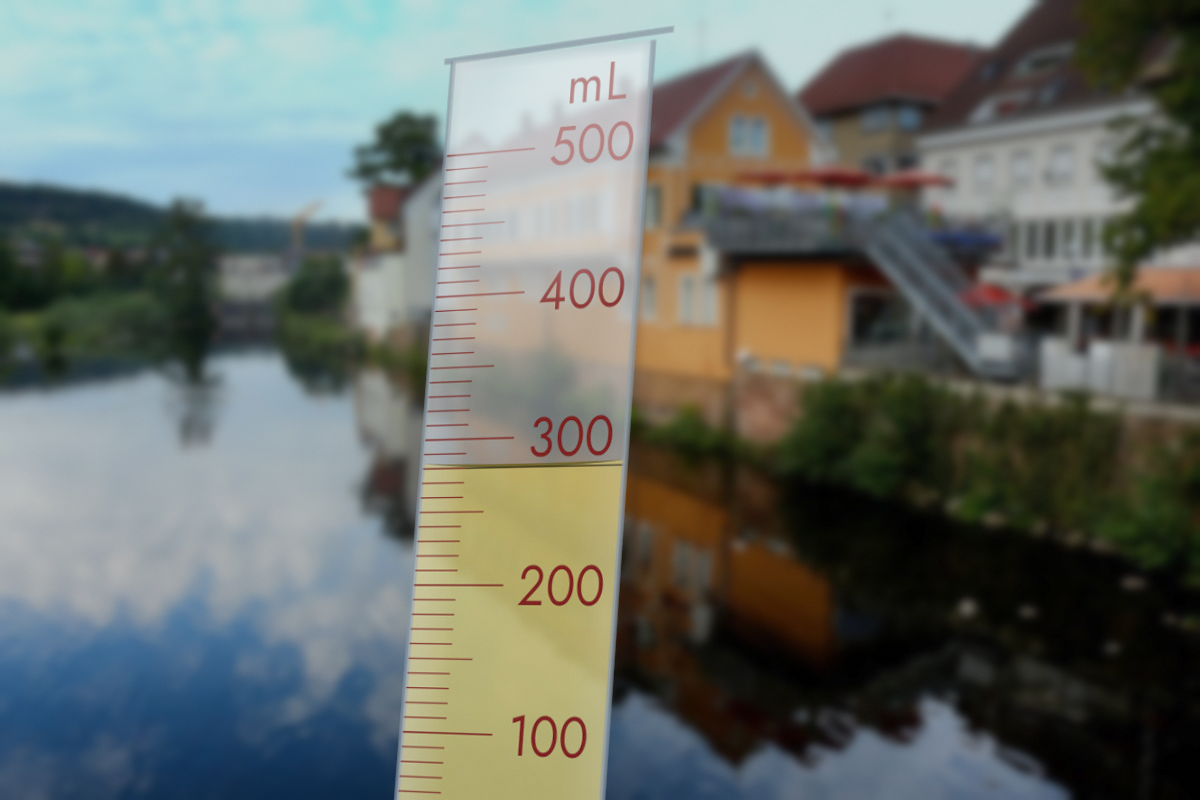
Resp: 280,mL
